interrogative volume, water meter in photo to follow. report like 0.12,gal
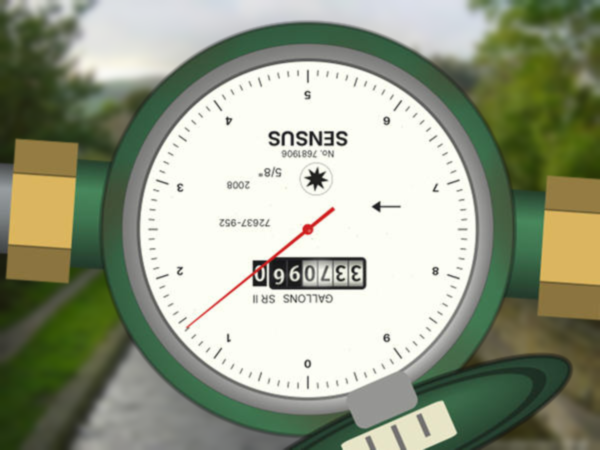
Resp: 3370961.4,gal
